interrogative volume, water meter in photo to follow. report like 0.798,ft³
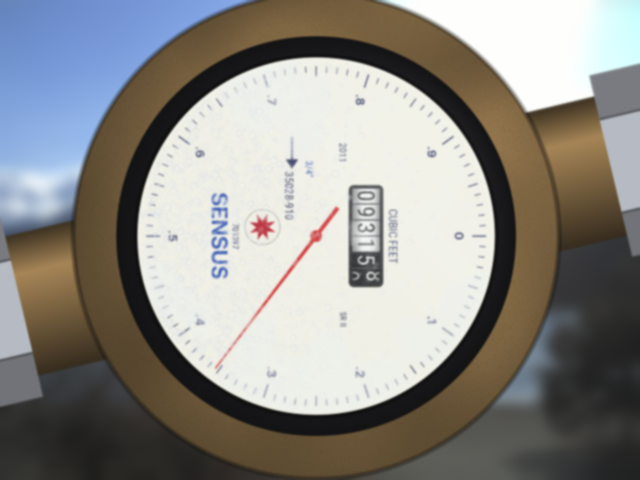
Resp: 93158.35,ft³
